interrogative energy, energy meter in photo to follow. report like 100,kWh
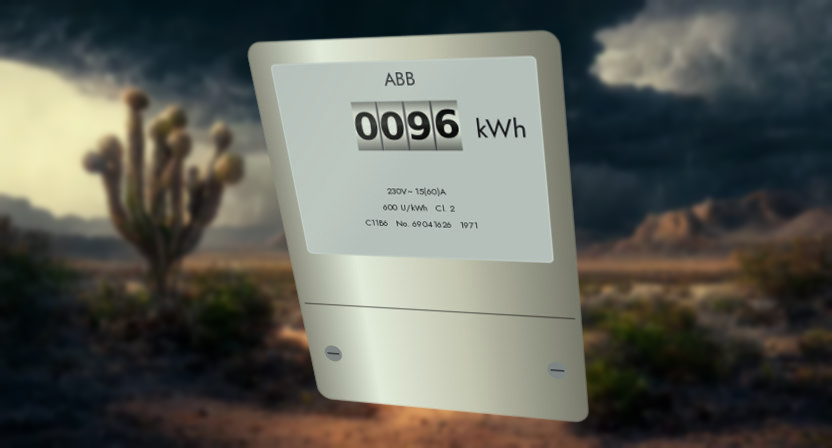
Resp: 96,kWh
